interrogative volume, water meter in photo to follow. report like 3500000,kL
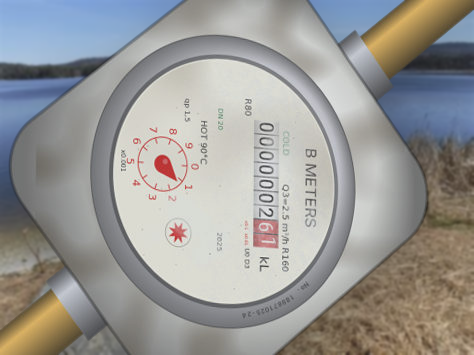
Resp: 2.611,kL
